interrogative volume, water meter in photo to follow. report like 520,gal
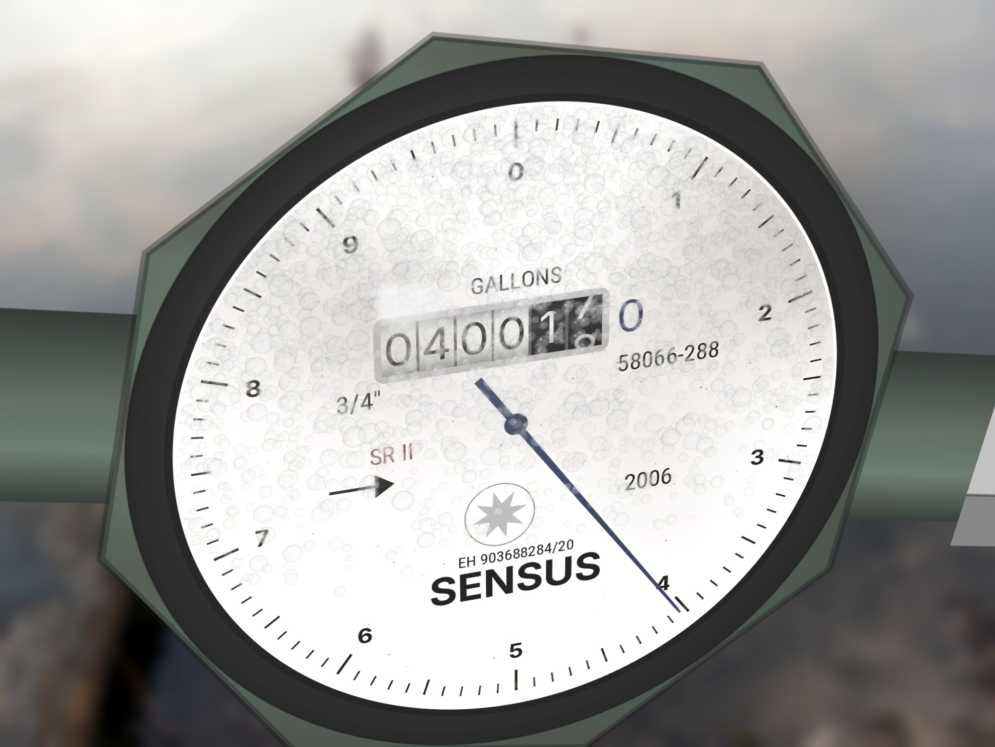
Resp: 400174.0,gal
